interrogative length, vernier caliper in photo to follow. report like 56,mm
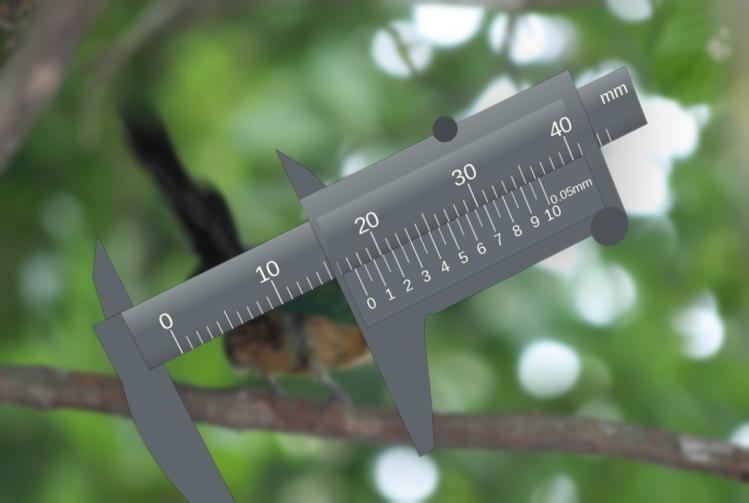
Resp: 17.3,mm
